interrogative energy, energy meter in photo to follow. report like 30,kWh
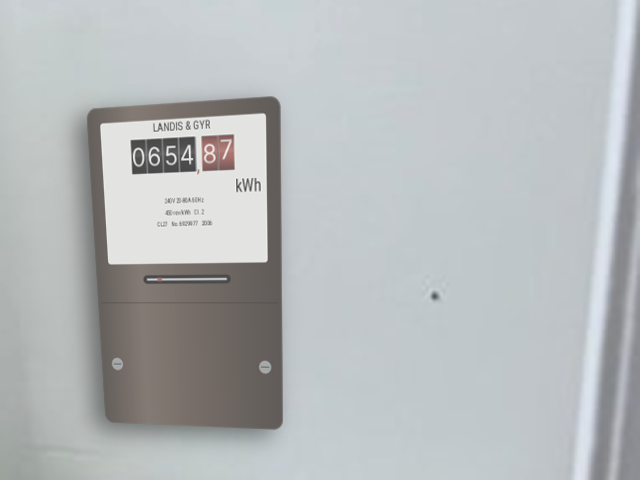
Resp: 654.87,kWh
